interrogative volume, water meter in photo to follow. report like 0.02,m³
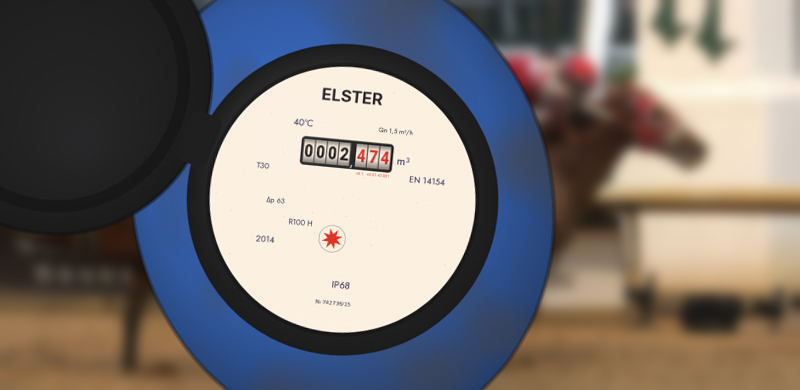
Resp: 2.474,m³
